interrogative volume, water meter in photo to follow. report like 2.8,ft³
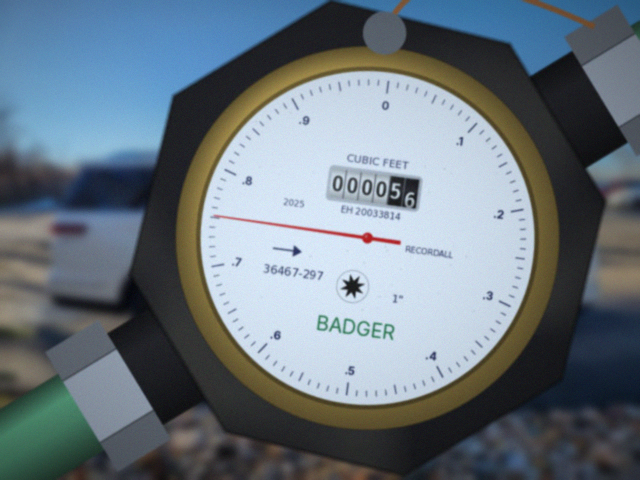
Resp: 55.75,ft³
